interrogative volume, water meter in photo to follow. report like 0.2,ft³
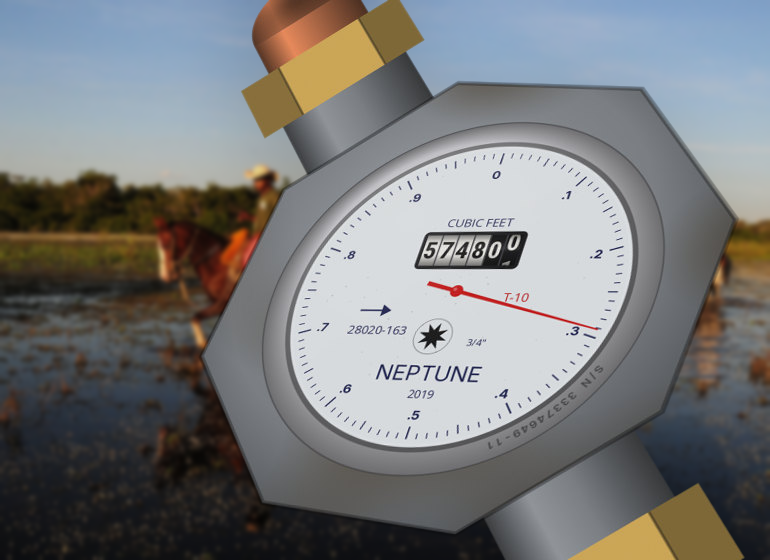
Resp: 574800.29,ft³
